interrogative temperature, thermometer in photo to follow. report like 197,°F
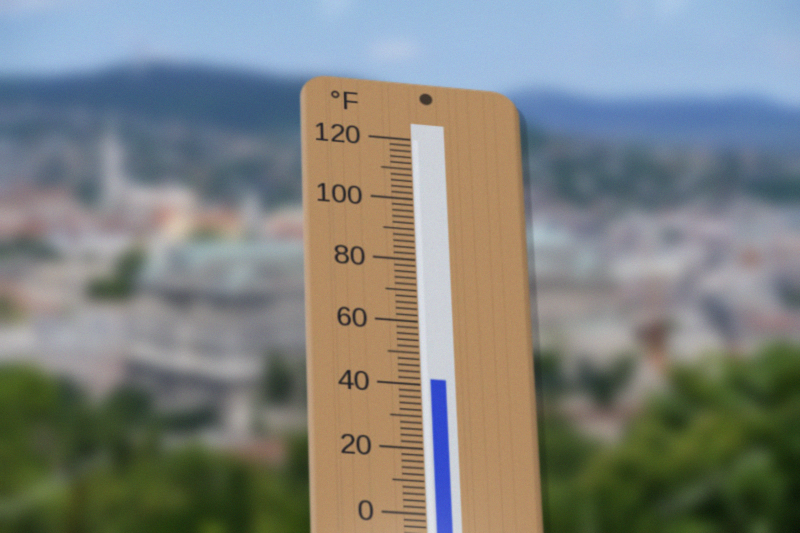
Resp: 42,°F
